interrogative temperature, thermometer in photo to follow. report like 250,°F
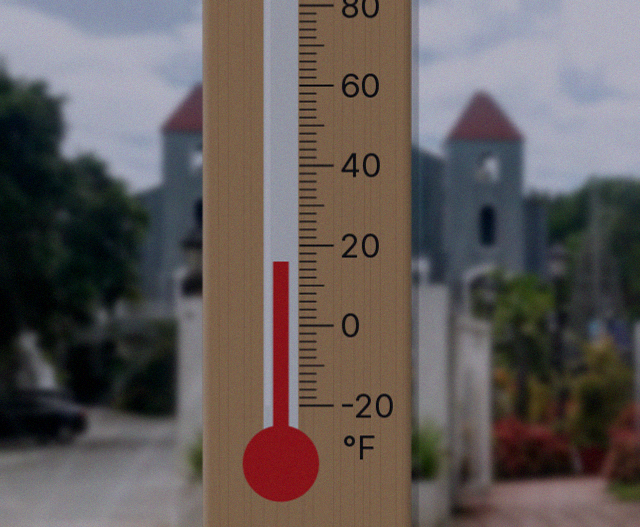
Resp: 16,°F
